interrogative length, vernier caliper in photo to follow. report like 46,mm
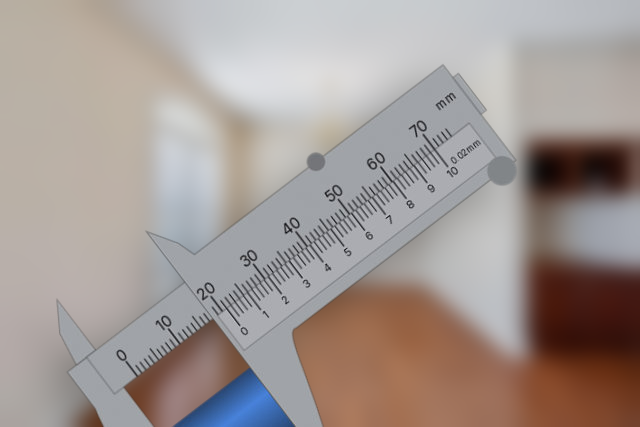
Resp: 21.0,mm
